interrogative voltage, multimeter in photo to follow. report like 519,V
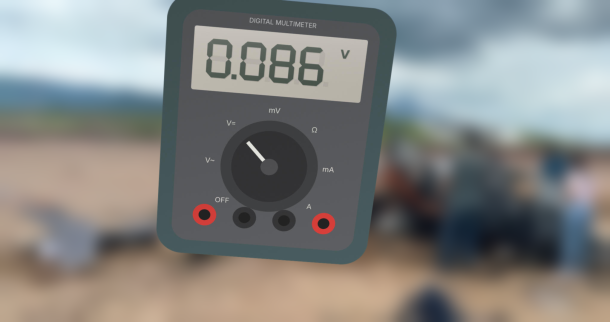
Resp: 0.086,V
